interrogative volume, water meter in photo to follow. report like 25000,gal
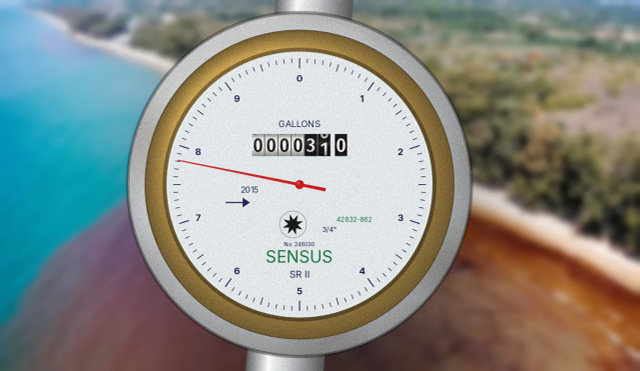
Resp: 307.8,gal
